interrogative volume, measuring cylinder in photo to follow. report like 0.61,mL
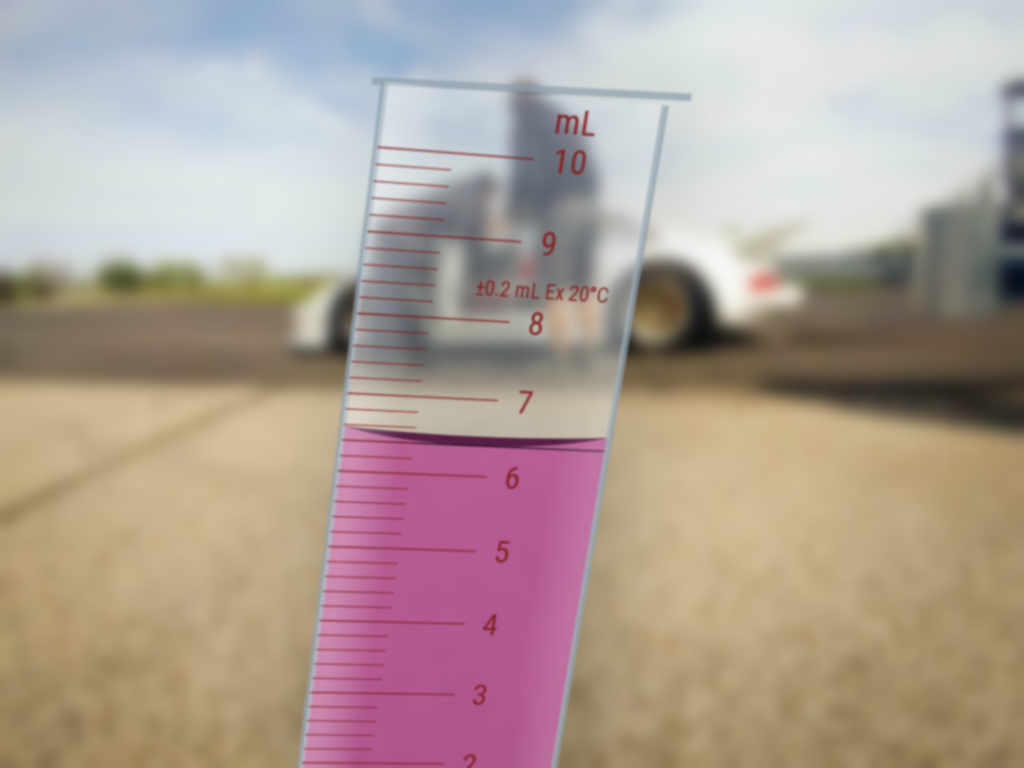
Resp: 6.4,mL
